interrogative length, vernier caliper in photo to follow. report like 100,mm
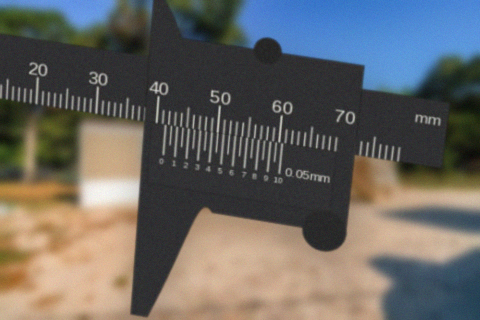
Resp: 41.5,mm
